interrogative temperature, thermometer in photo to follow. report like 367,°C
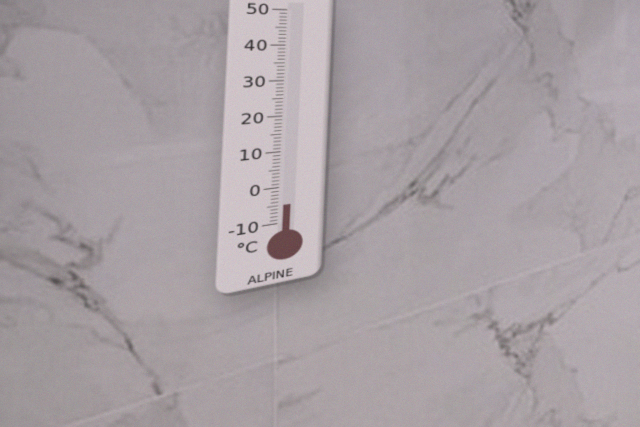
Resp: -5,°C
